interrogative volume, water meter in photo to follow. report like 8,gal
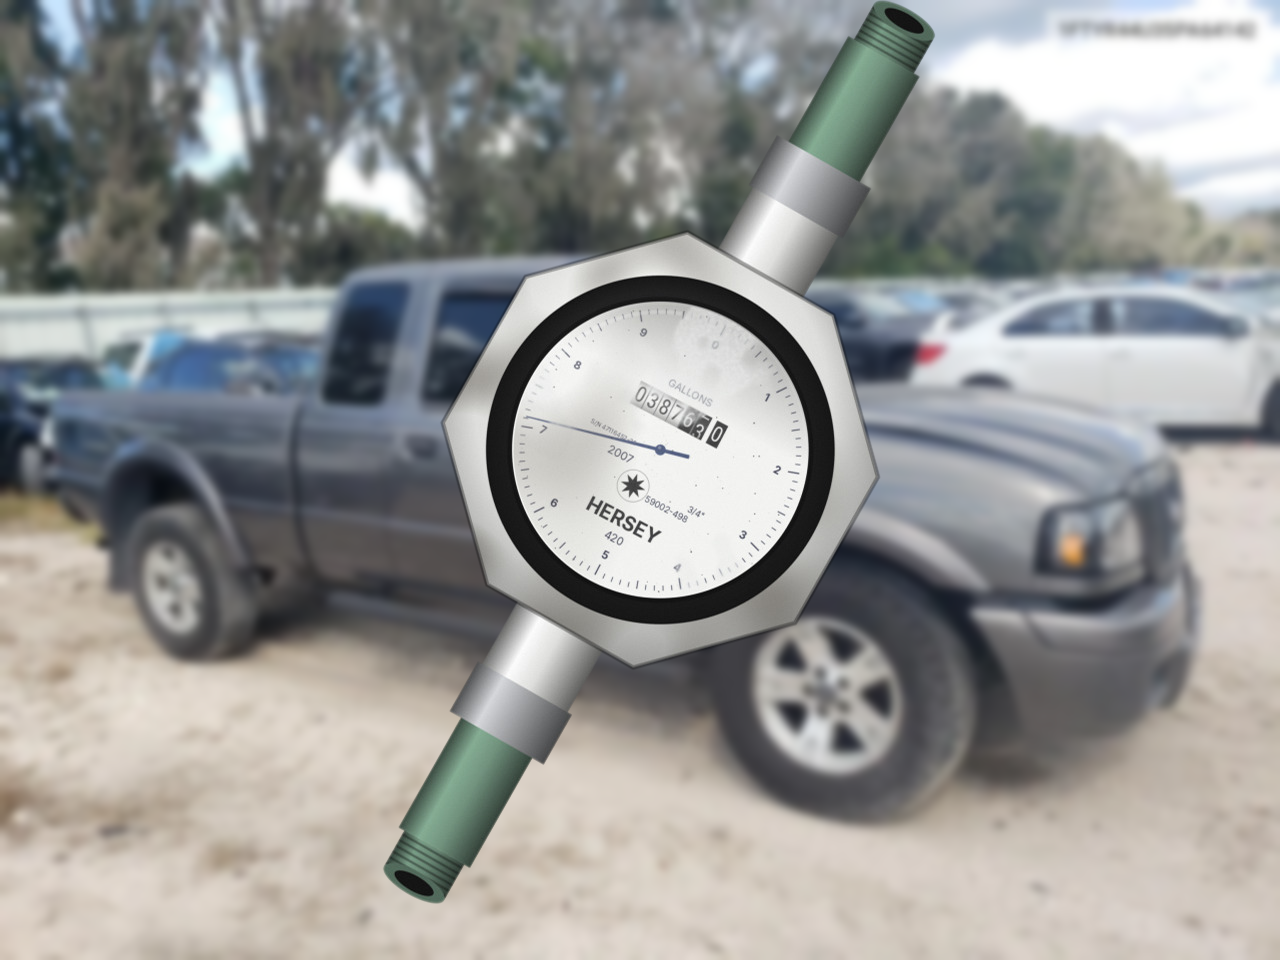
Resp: 387627.1,gal
